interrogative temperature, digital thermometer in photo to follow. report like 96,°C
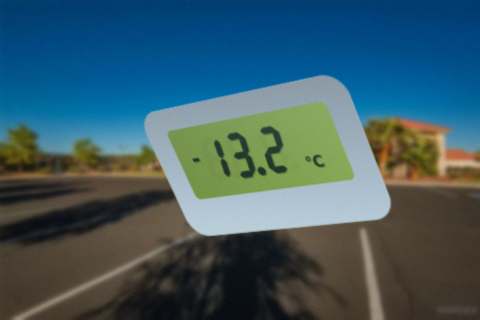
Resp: -13.2,°C
